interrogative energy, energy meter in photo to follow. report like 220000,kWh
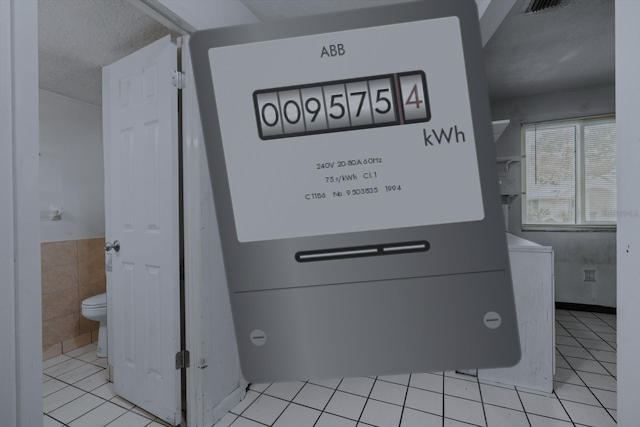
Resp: 9575.4,kWh
